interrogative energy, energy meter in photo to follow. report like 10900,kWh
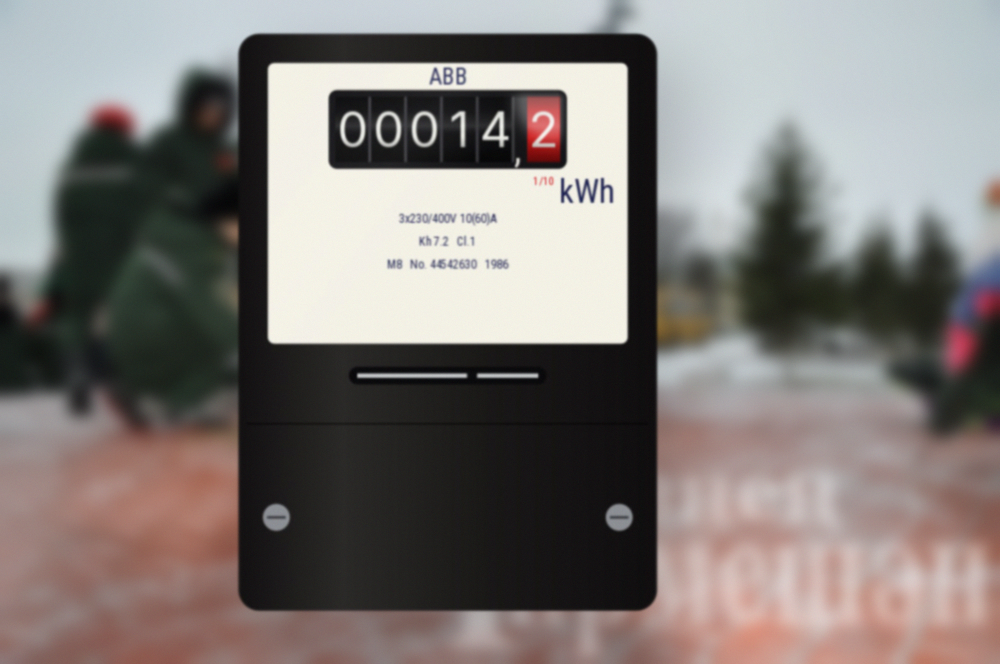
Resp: 14.2,kWh
